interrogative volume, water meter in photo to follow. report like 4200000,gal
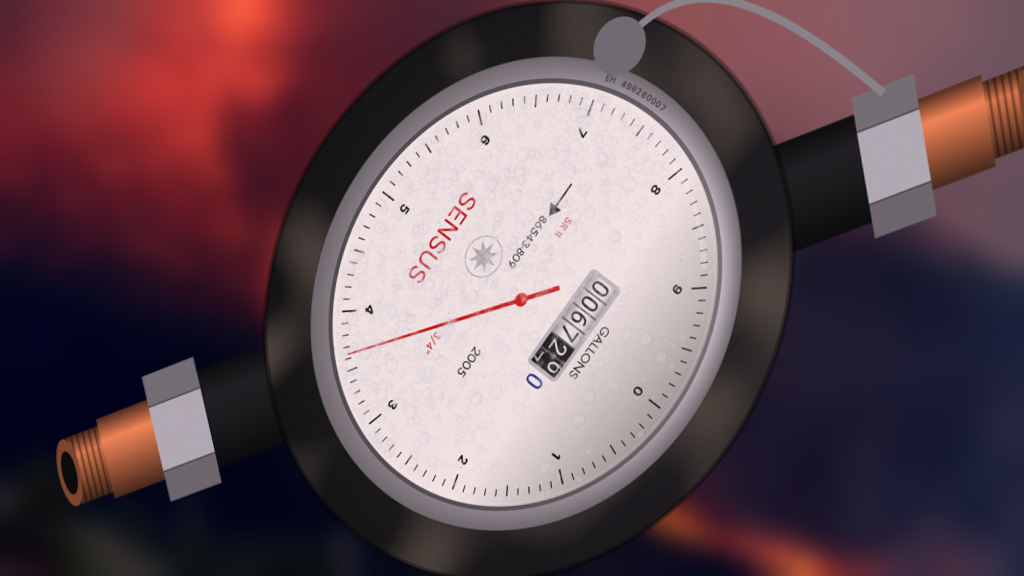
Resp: 67263.6,gal
